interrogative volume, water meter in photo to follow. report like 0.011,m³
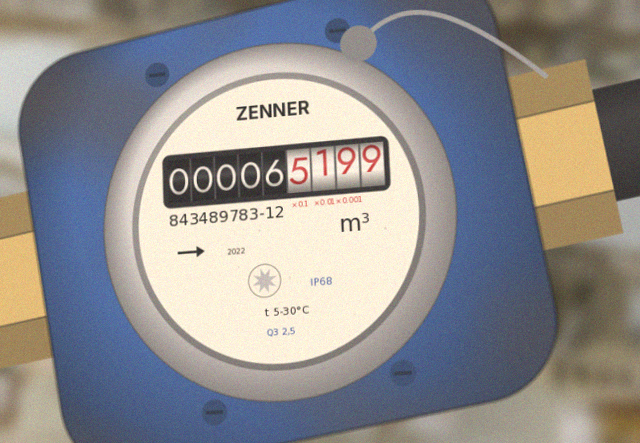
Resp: 6.5199,m³
